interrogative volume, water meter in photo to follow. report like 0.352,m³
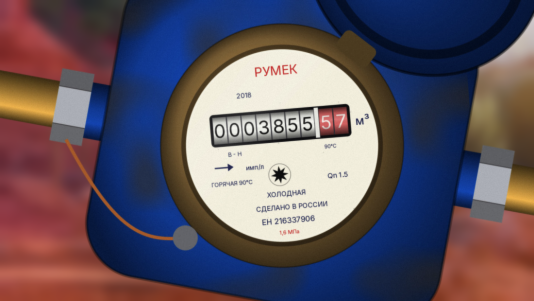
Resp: 3855.57,m³
